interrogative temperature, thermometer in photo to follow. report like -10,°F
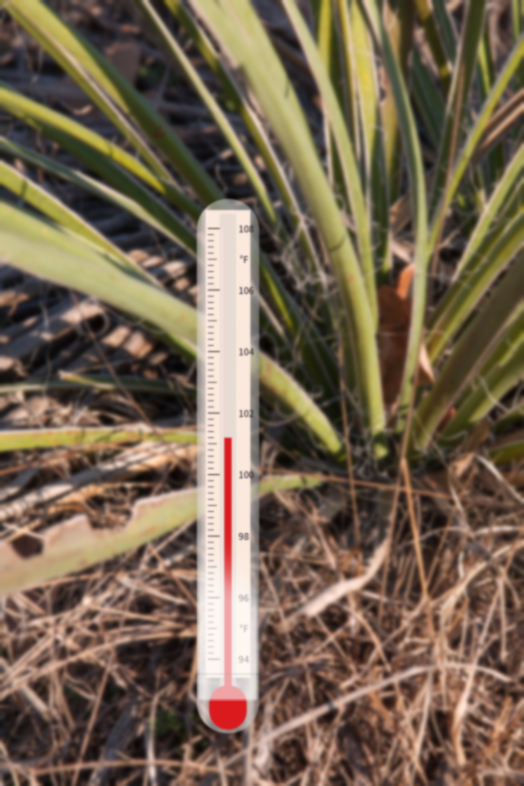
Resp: 101.2,°F
